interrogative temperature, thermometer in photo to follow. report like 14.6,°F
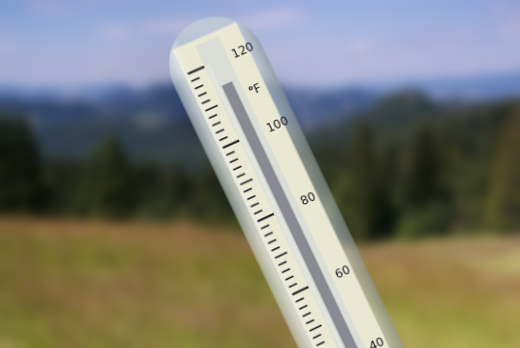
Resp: 114,°F
